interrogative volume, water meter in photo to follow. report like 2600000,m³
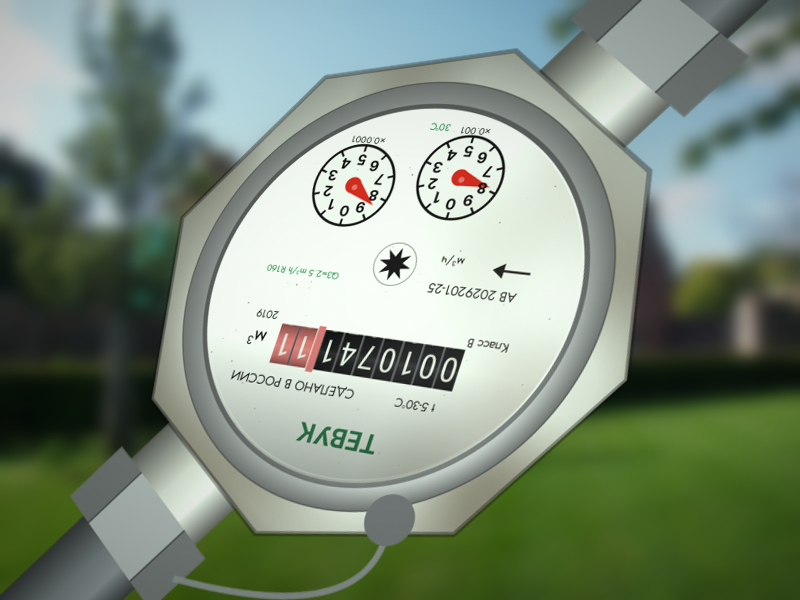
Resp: 10741.1178,m³
